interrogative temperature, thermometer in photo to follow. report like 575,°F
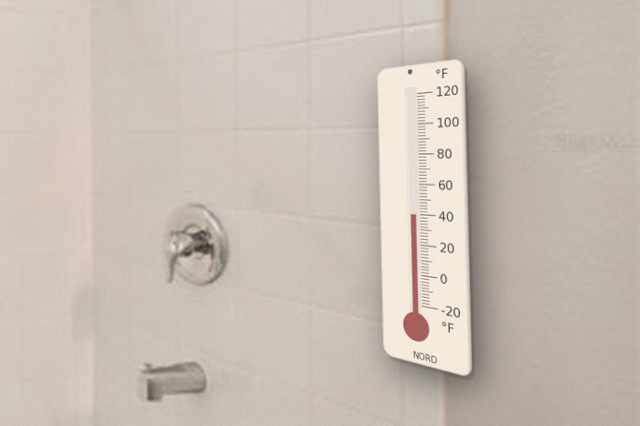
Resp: 40,°F
